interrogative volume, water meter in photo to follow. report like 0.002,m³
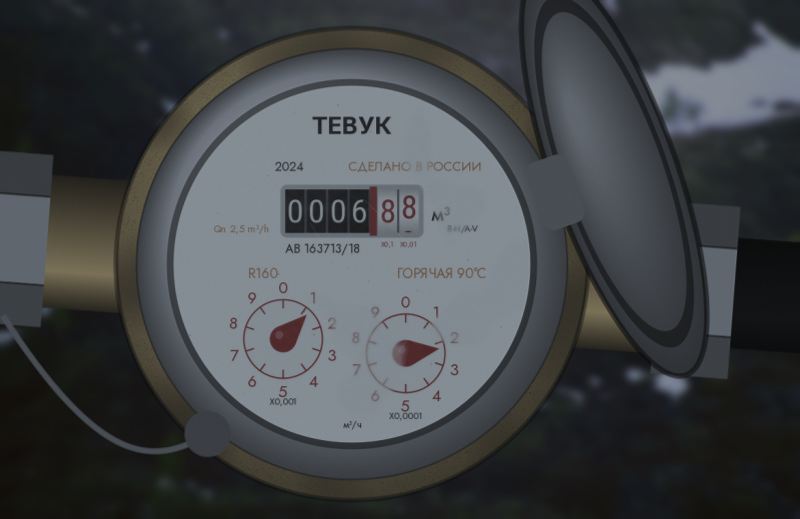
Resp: 6.8812,m³
